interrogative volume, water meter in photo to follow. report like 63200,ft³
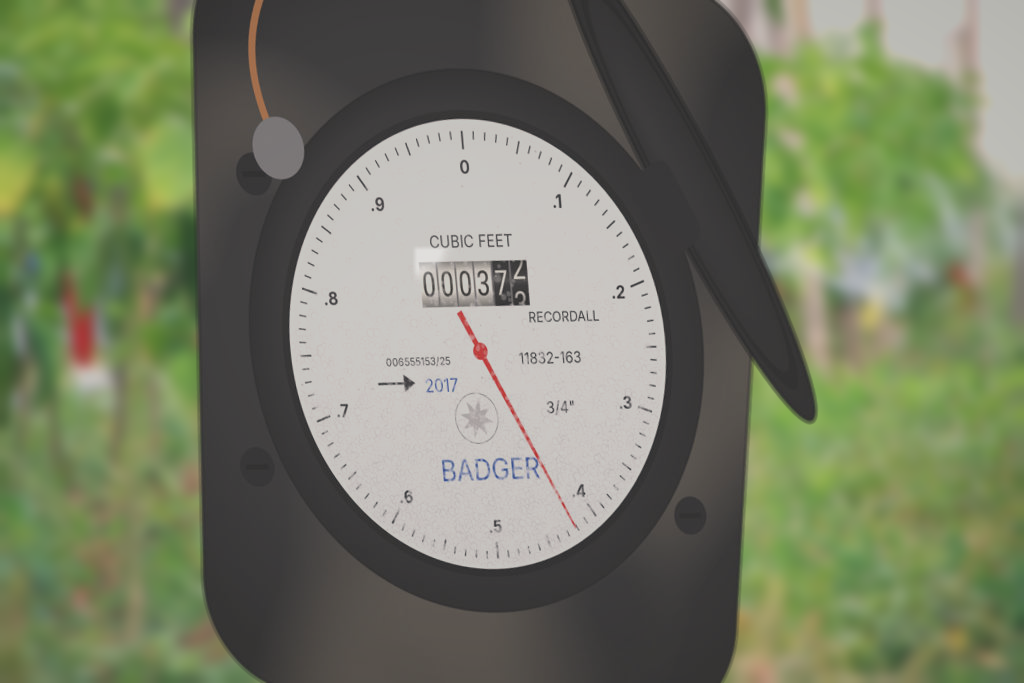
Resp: 372.42,ft³
